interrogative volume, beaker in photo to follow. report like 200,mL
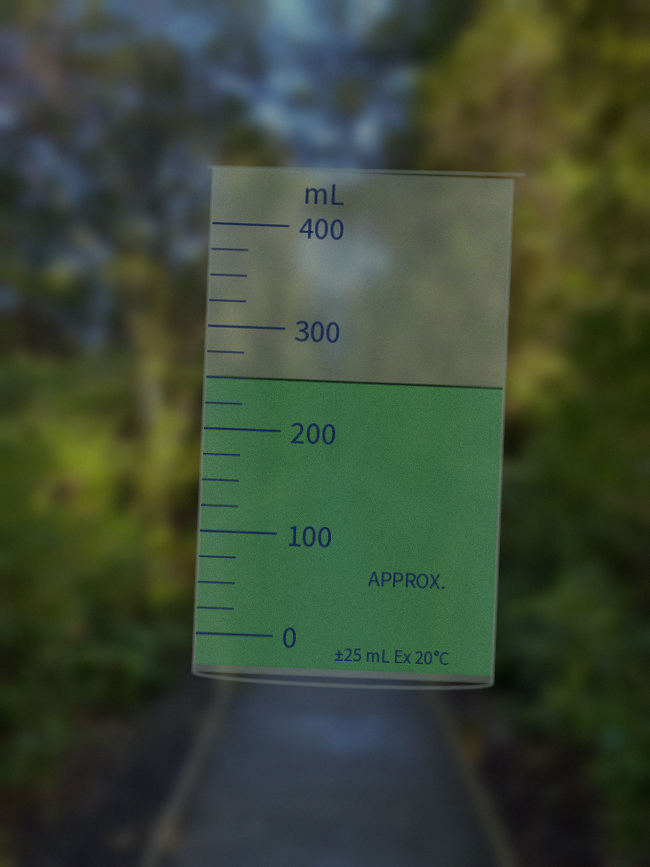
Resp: 250,mL
